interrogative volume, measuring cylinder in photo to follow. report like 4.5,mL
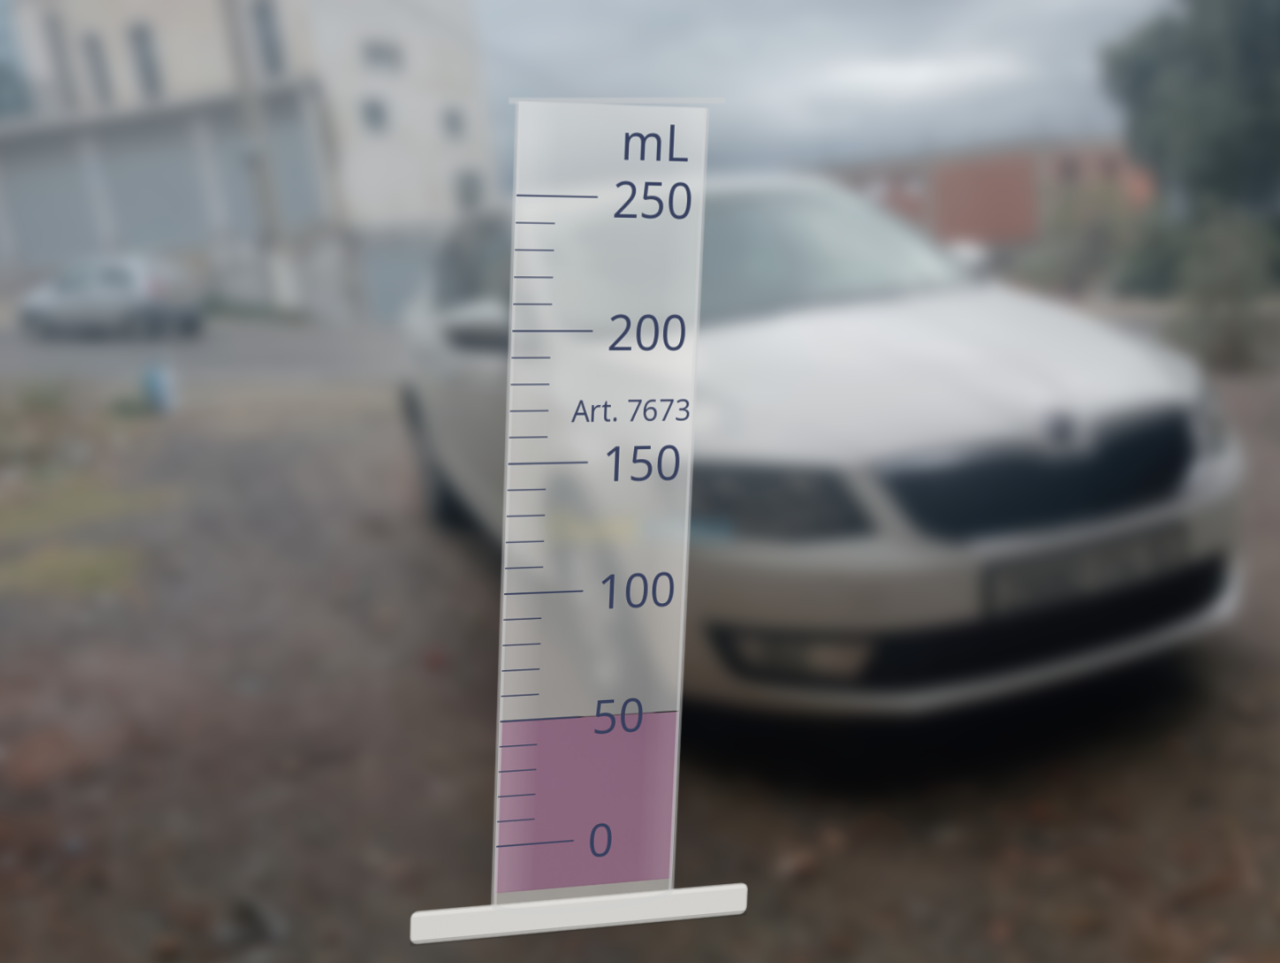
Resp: 50,mL
